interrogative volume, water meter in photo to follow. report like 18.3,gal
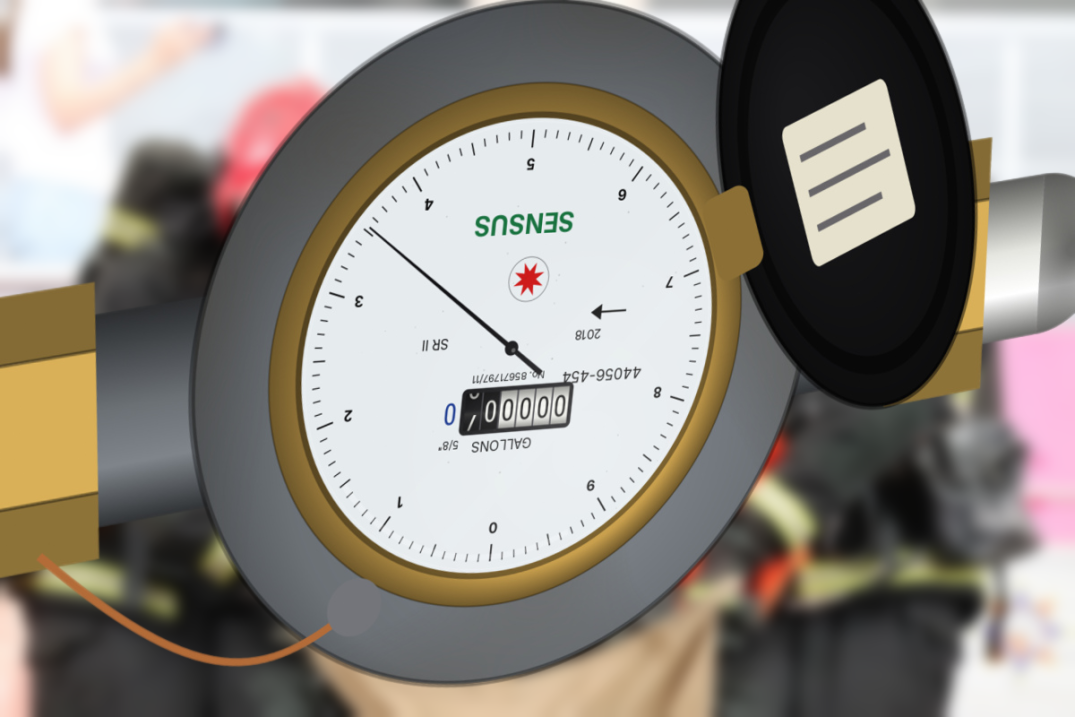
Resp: 73.5,gal
